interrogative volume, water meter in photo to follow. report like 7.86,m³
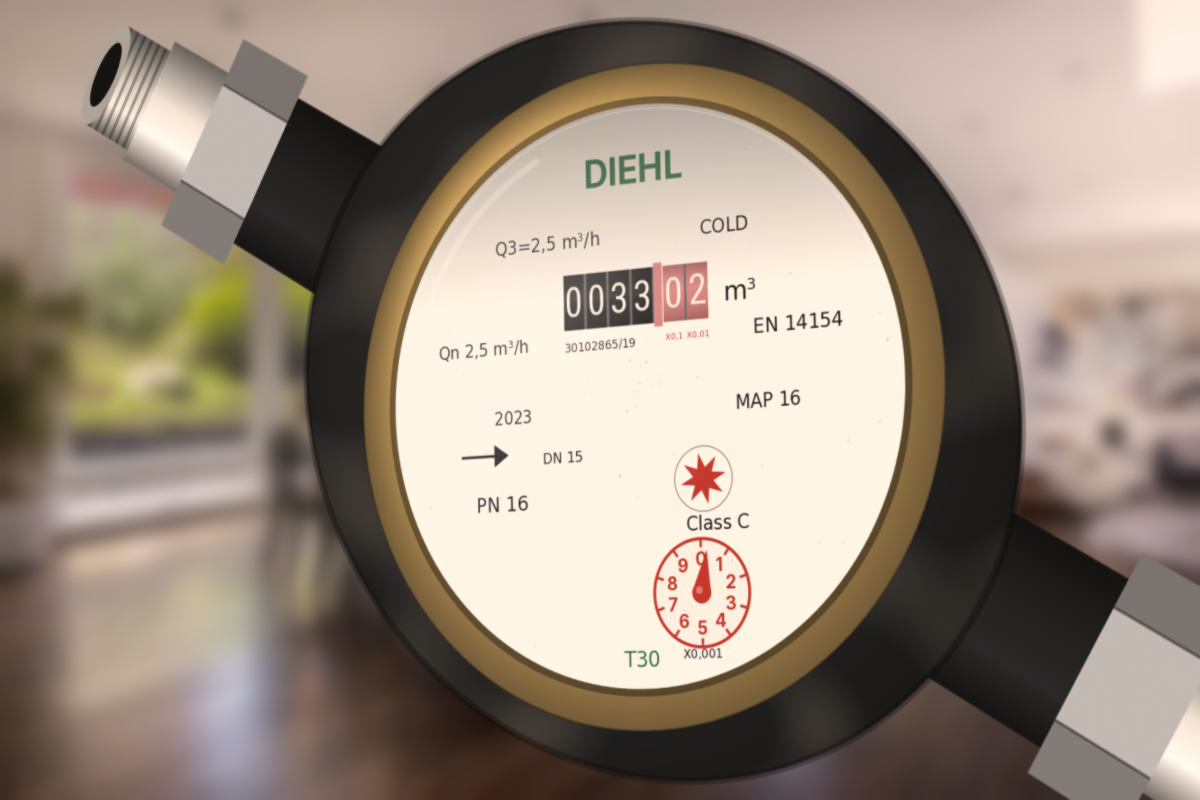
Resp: 33.020,m³
